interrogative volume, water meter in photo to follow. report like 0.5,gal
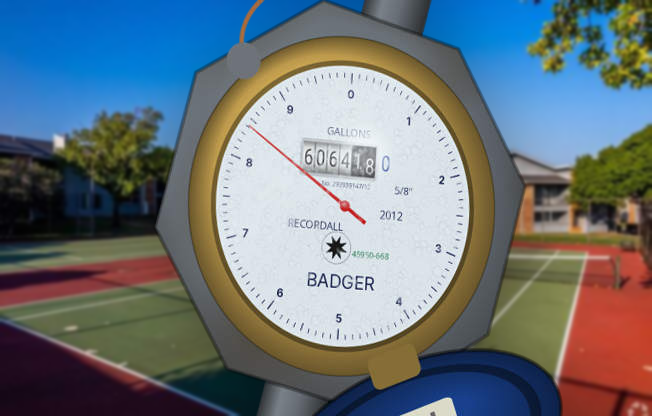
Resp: 6064178.4,gal
